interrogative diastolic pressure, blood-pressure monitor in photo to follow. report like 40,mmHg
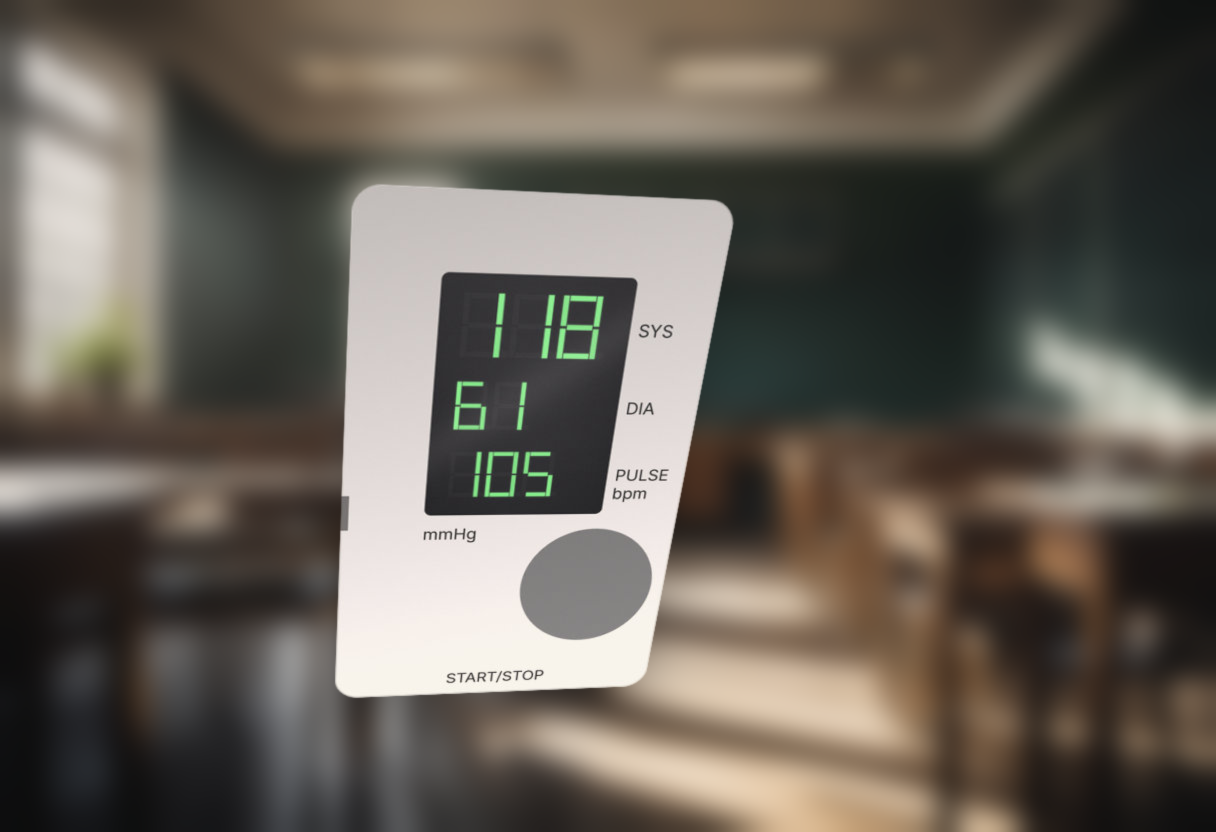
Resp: 61,mmHg
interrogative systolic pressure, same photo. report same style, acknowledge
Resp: 118,mmHg
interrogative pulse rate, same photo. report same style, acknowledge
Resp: 105,bpm
